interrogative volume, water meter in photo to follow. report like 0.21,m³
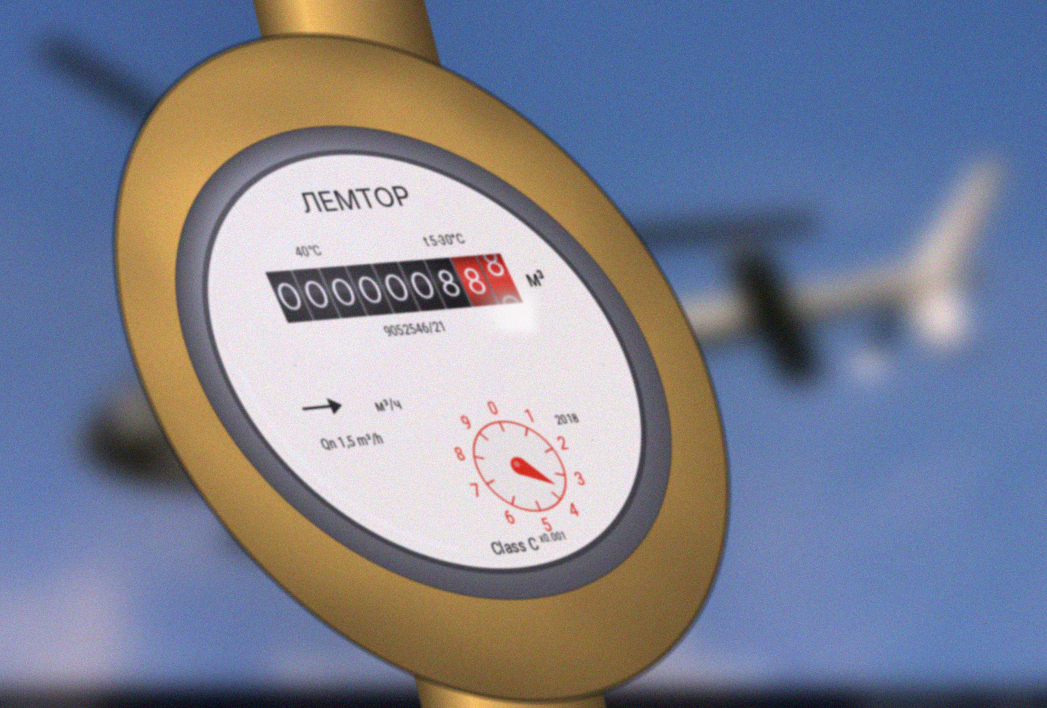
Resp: 8.883,m³
